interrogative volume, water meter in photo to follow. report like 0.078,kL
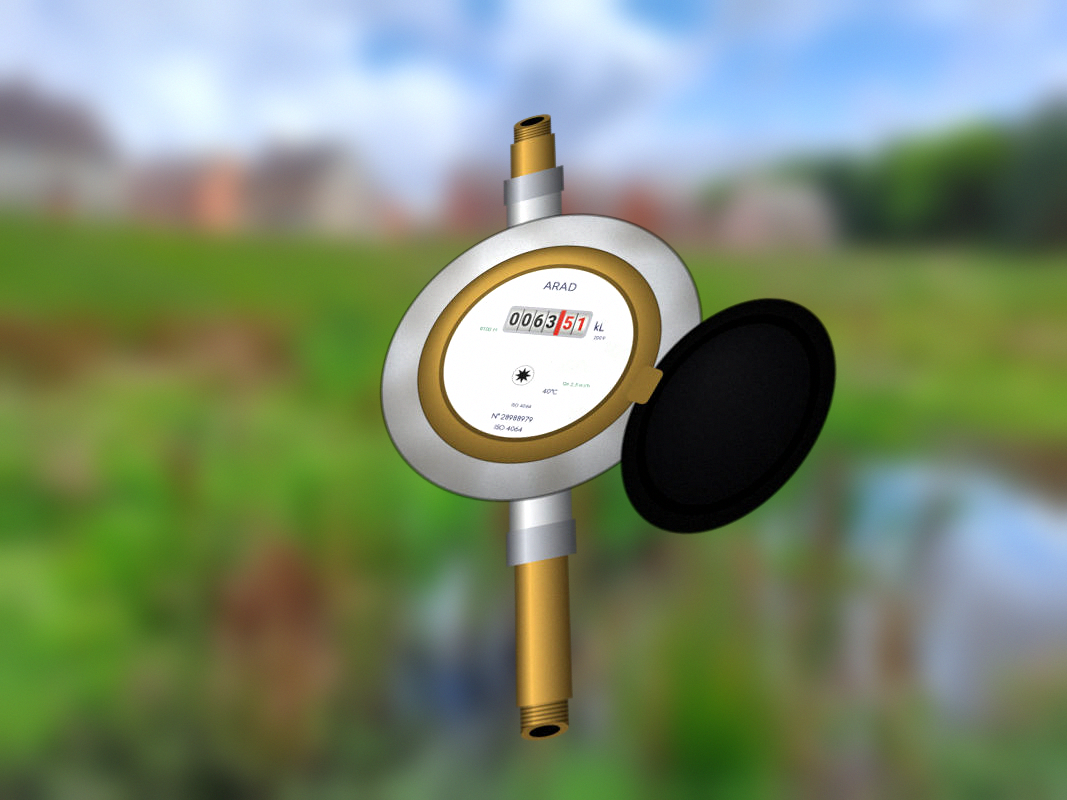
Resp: 63.51,kL
